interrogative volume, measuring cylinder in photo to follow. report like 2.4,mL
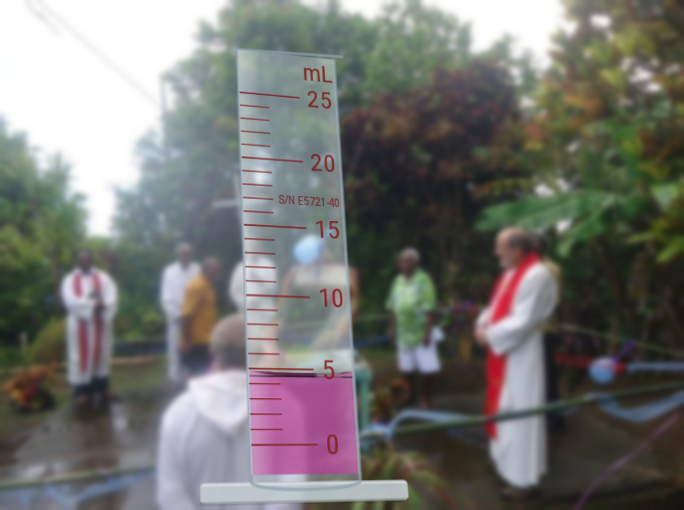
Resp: 4.5,mL
